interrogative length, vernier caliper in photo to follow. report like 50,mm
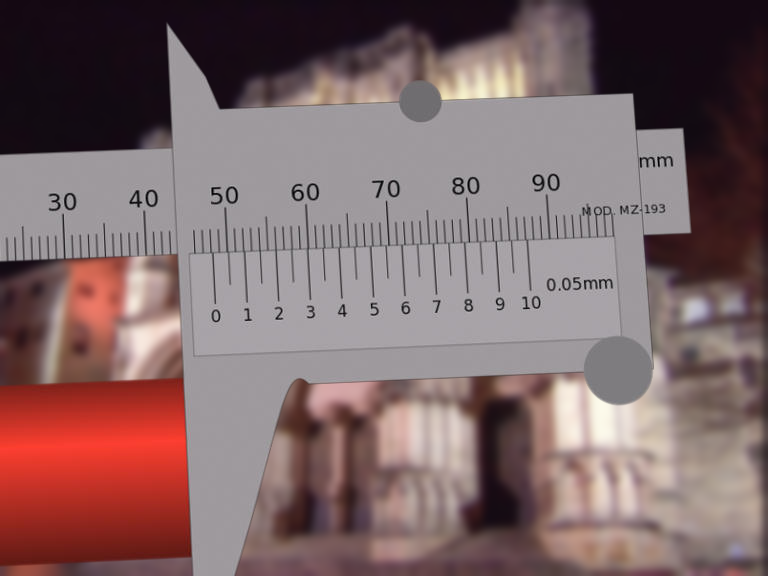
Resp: 48.2,mm
